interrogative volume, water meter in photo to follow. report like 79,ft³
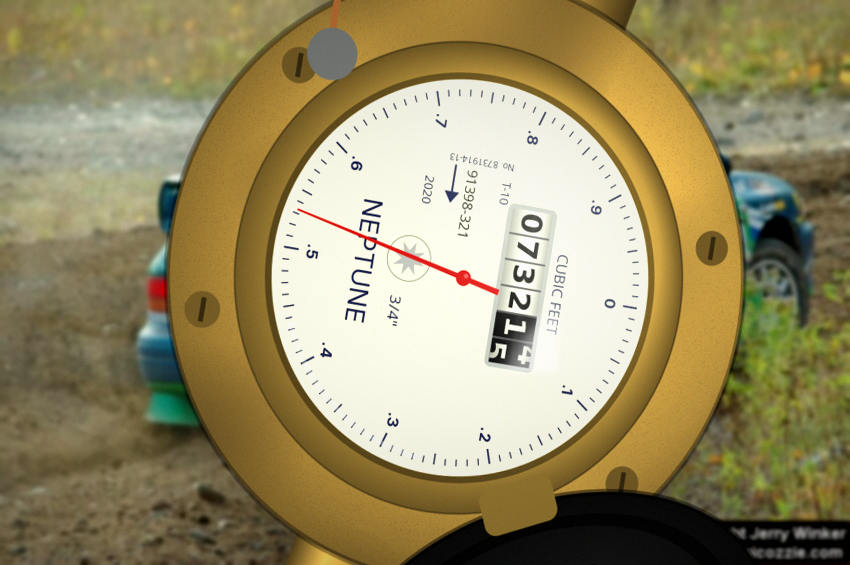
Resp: 73214.53,ft³
